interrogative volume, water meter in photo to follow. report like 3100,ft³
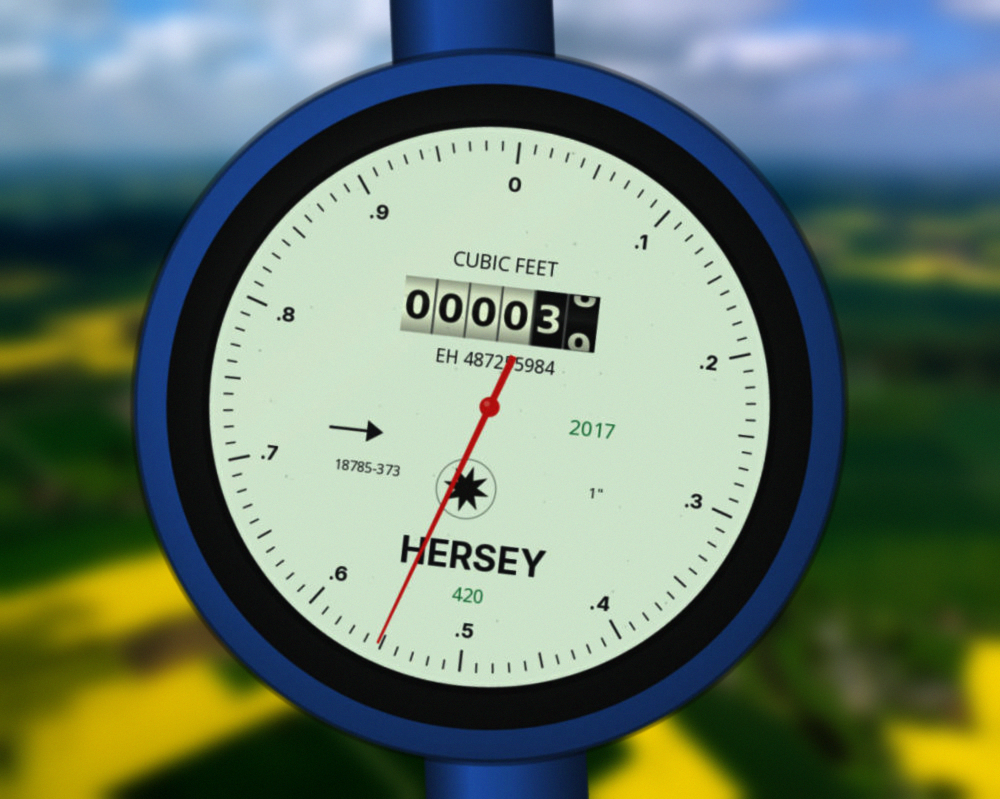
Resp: 38.55,ft³
